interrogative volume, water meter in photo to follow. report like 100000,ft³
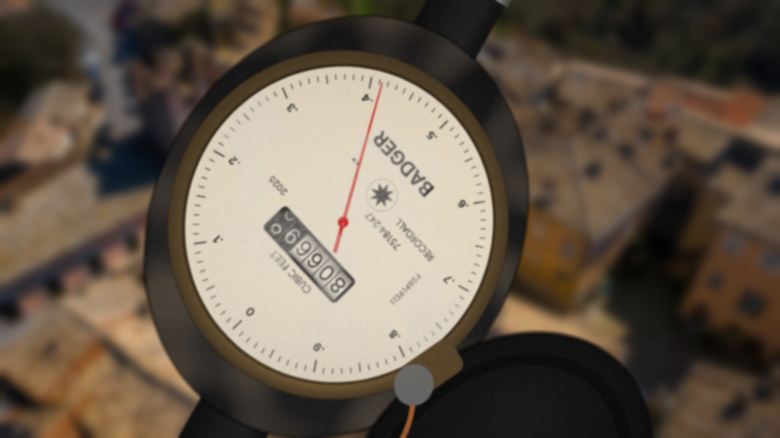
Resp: 806698.41,ft³
